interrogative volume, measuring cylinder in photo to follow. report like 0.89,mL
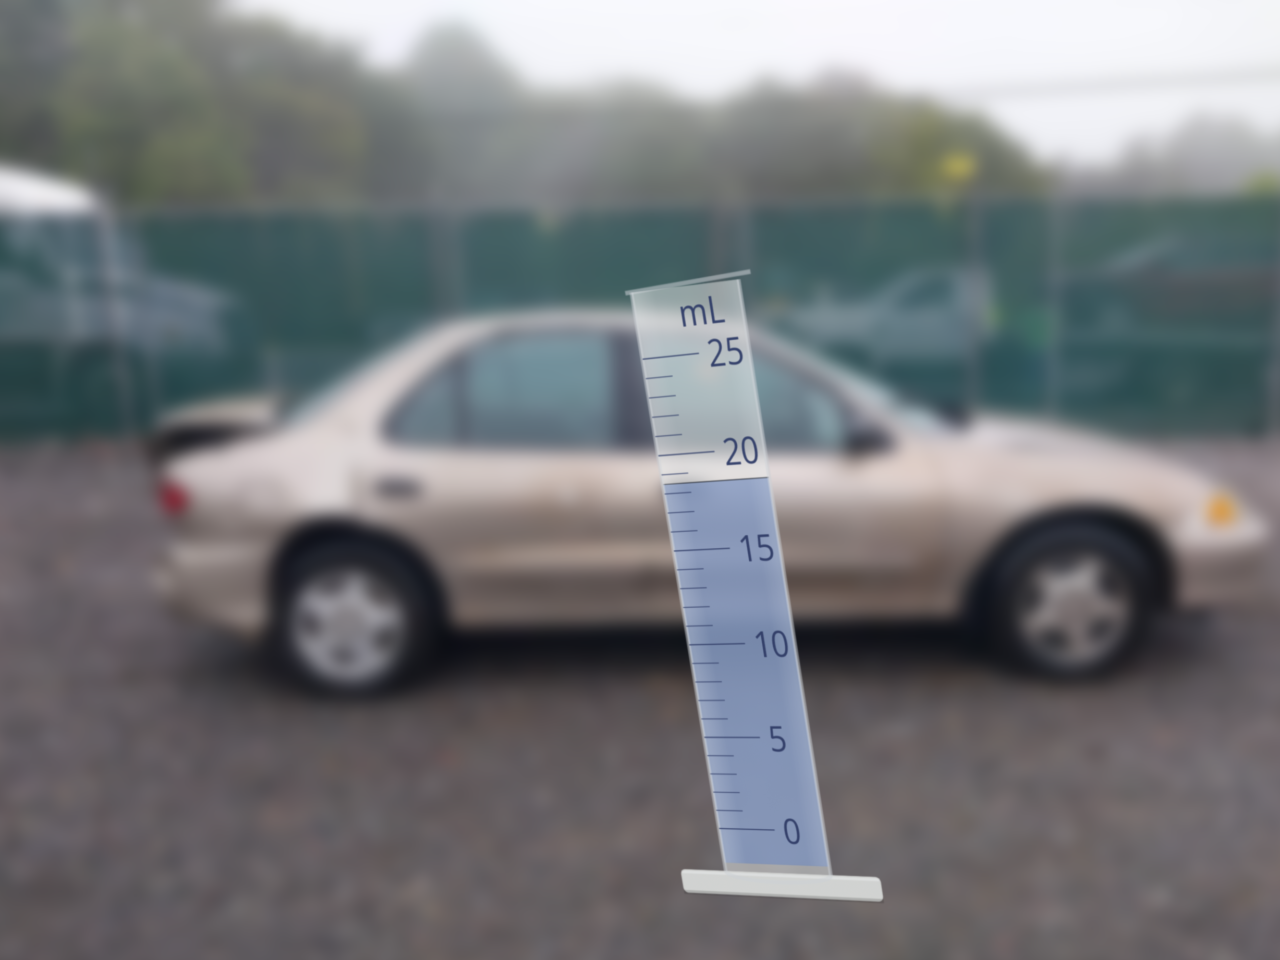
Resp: 18.5,mL
